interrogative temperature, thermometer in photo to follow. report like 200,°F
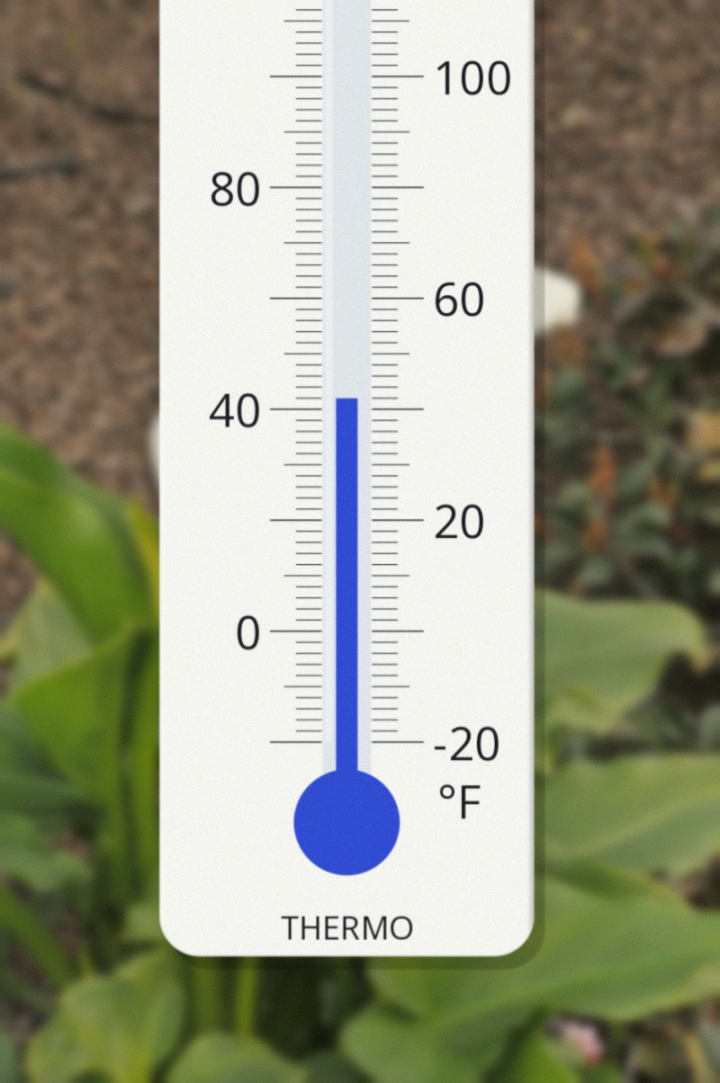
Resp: 42,°F
